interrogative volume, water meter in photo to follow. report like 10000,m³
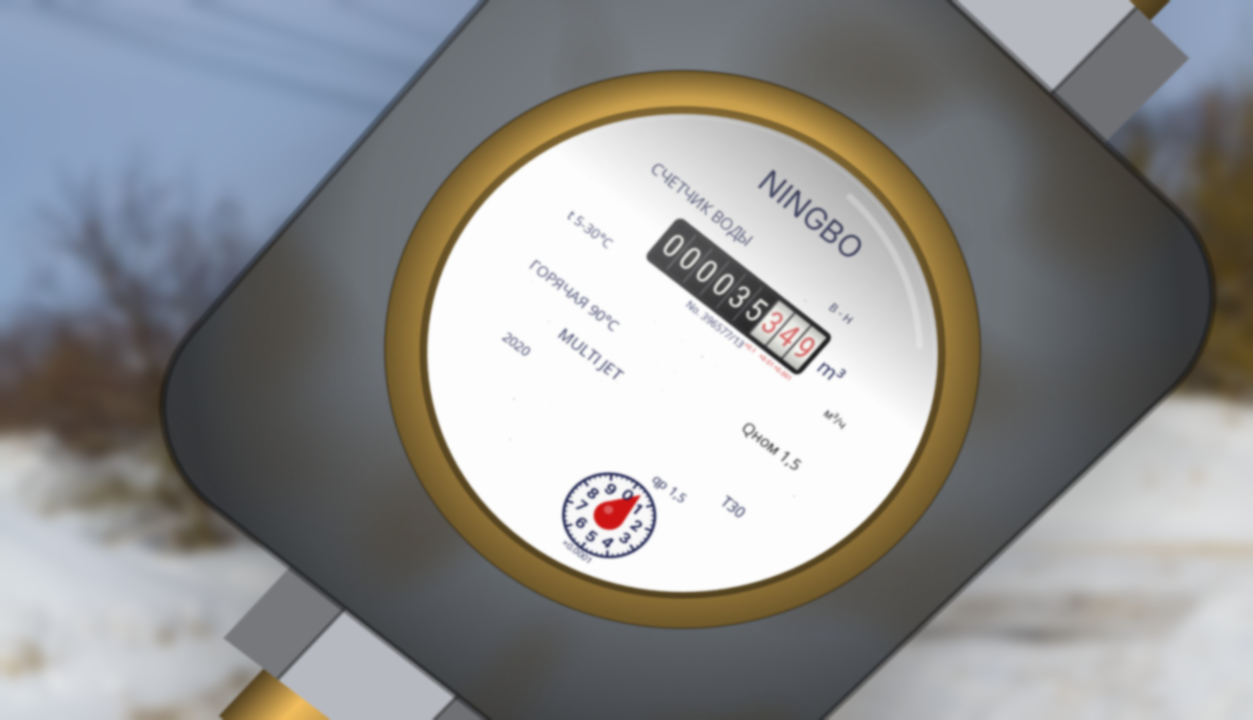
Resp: 35.3490,m³
